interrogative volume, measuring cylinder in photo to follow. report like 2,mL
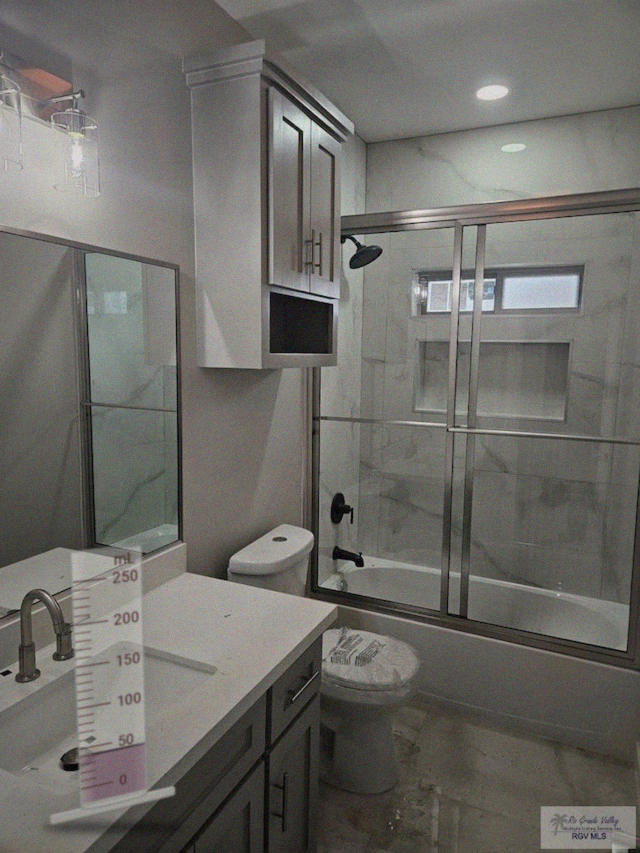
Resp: 40,mL
